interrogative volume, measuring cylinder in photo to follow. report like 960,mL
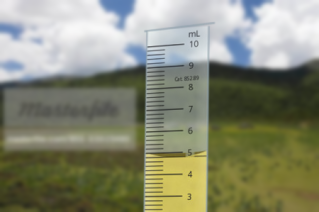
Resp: 4.8,mL
